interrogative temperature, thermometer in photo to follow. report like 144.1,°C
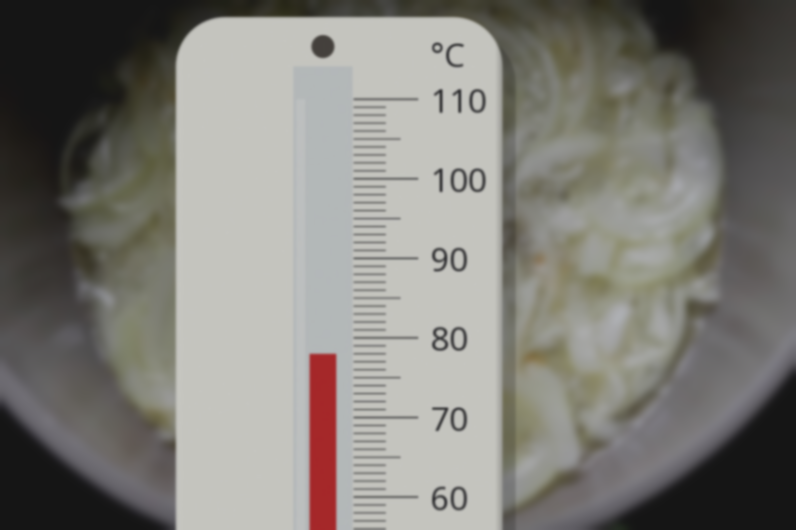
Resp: 78,°C
